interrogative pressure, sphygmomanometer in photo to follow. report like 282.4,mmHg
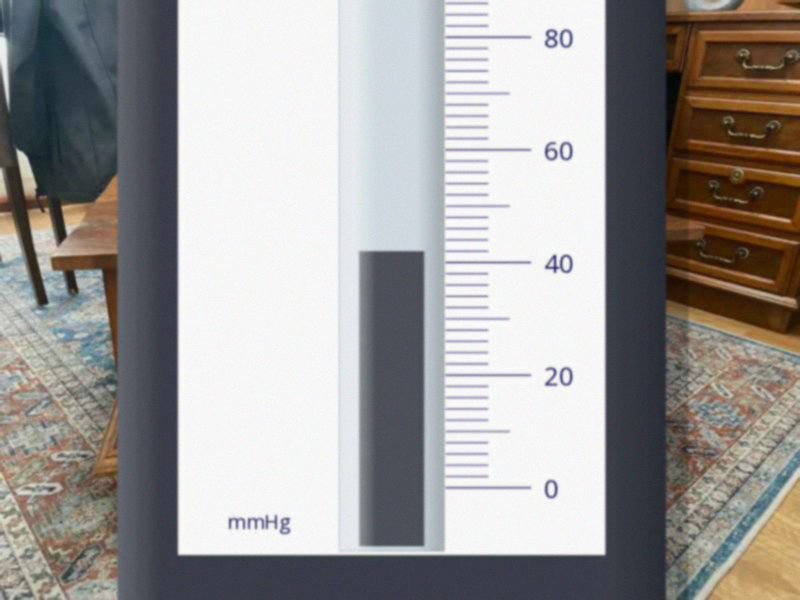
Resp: 42,mmHg
